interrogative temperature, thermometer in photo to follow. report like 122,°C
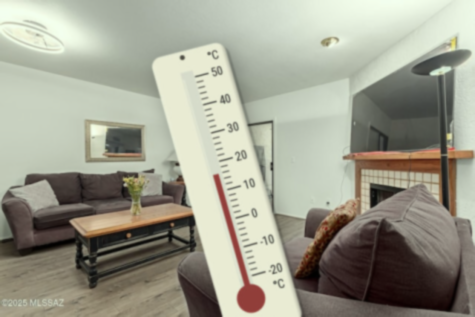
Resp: 16,°C
